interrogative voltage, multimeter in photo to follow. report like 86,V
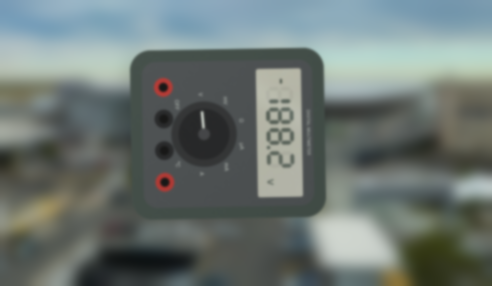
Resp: -188.2,V
